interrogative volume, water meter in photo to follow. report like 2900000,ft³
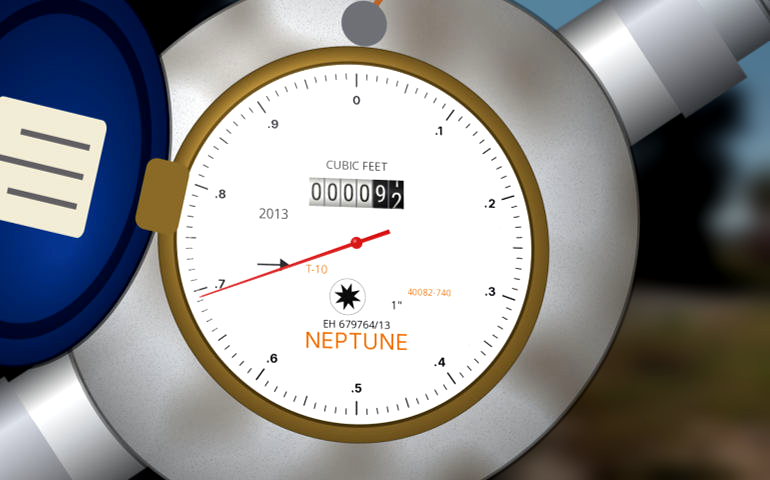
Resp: 91.69,ft³
